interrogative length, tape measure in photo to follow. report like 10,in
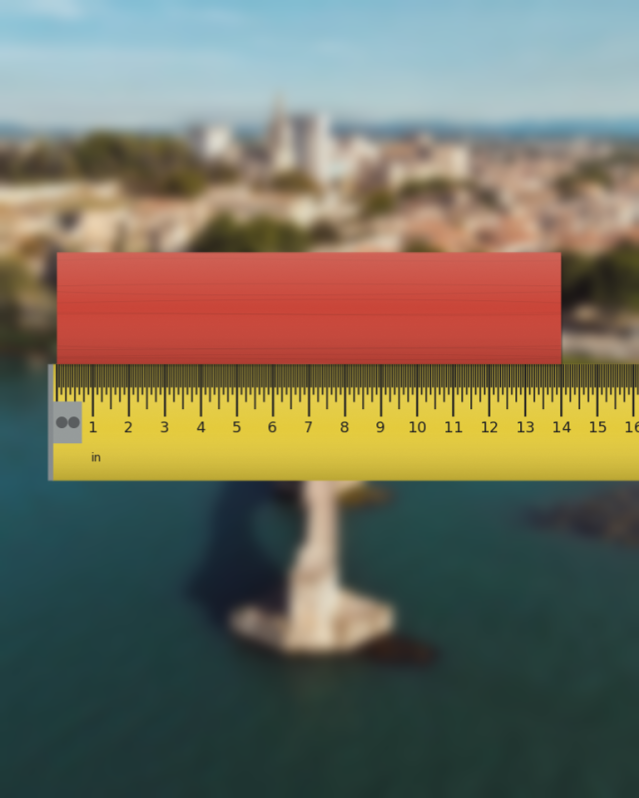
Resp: 14,in
